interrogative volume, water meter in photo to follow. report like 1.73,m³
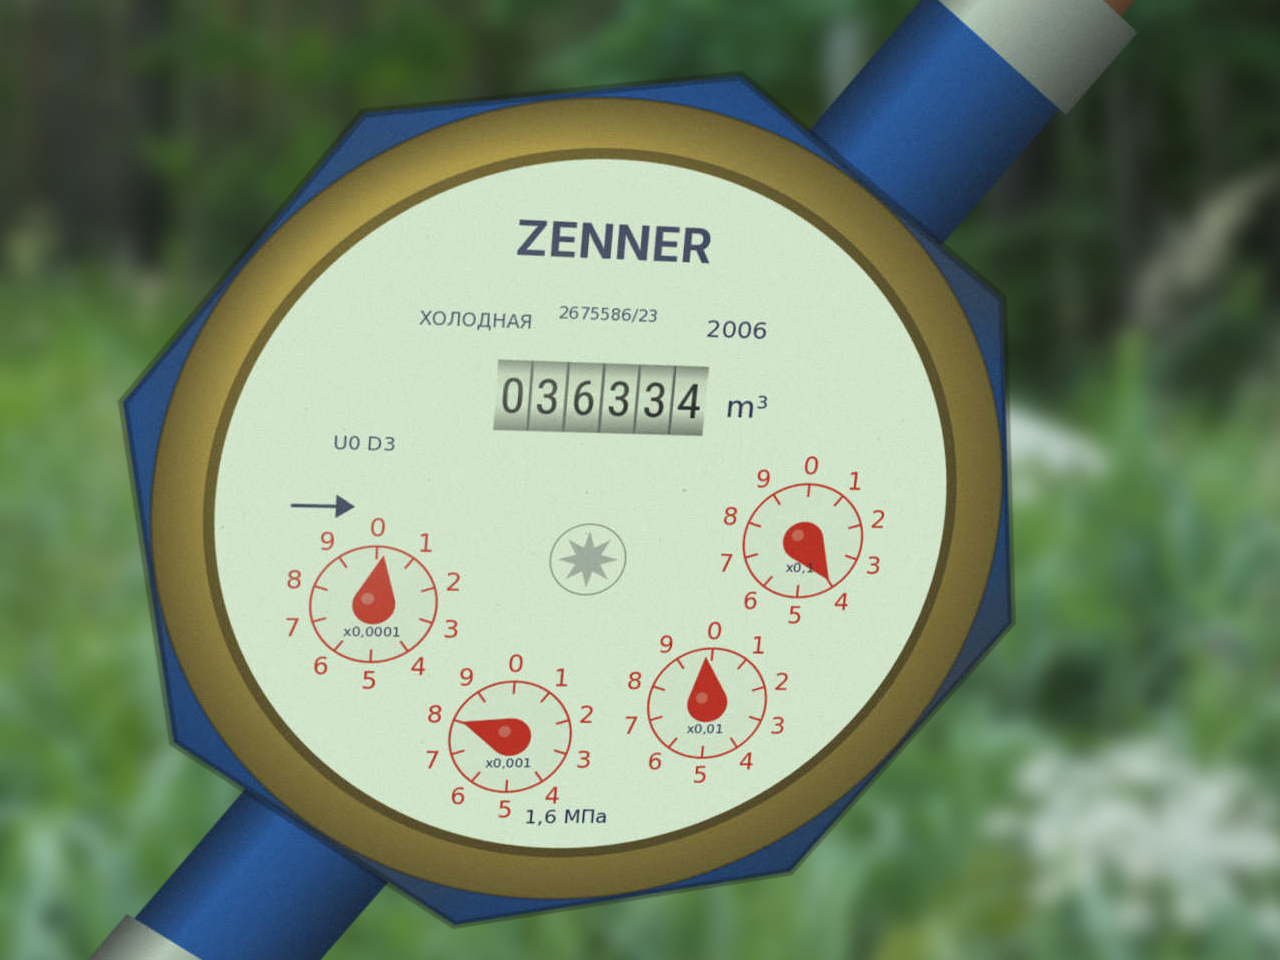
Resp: 36334.3980,m³
